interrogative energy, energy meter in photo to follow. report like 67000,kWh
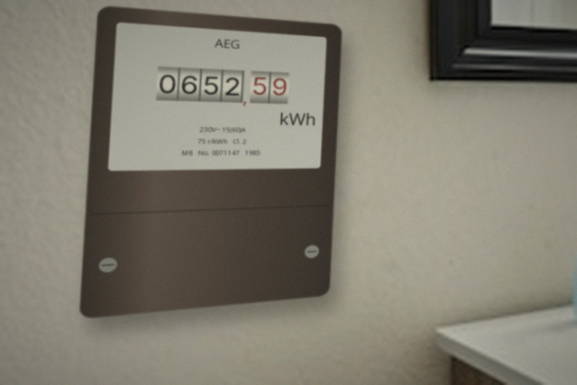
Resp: 652.59,kWh
